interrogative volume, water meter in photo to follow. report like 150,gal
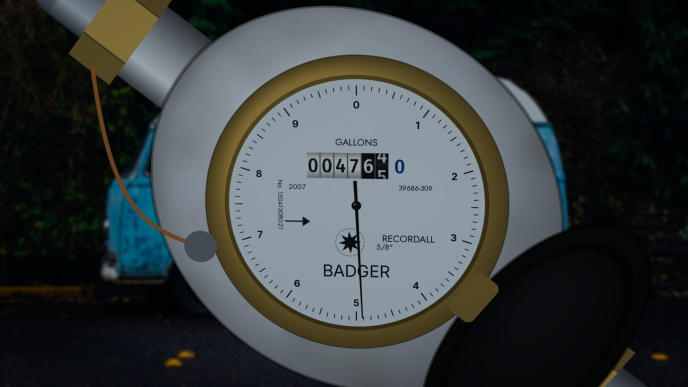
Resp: 47644.9,gal
